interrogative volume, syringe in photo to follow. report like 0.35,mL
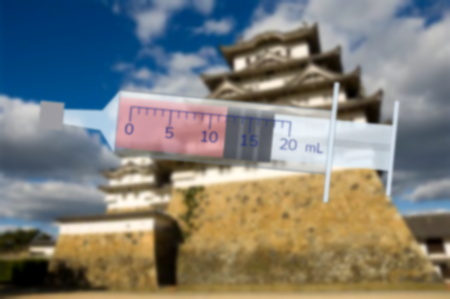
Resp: 12,mL
